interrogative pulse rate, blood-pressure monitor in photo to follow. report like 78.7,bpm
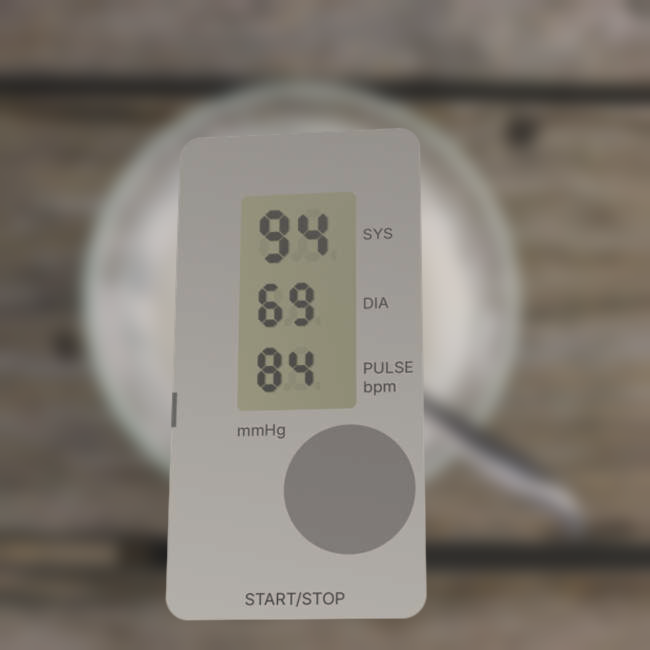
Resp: 84,bpm
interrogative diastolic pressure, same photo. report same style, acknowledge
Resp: 69,mmHg
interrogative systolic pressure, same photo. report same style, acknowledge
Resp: 94,mmHg
